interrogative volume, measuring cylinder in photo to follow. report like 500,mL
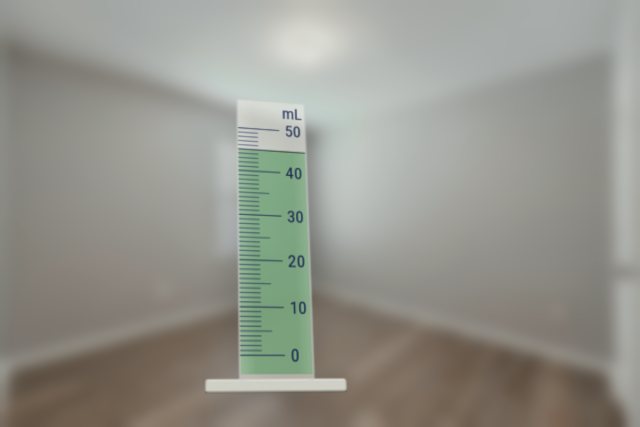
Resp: 45,mL
